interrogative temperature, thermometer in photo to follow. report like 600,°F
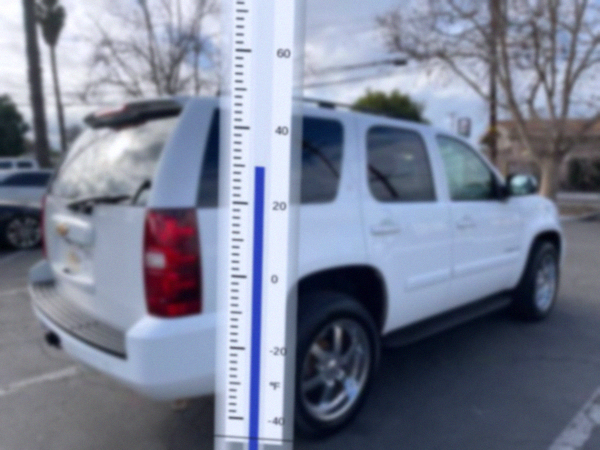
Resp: 30,°F
